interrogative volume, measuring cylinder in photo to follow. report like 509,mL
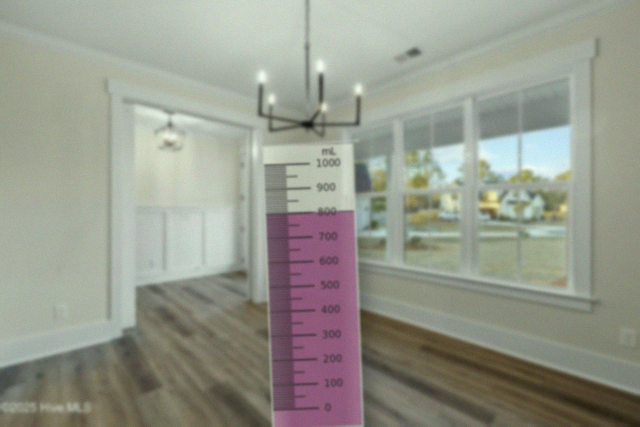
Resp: 800,mL
